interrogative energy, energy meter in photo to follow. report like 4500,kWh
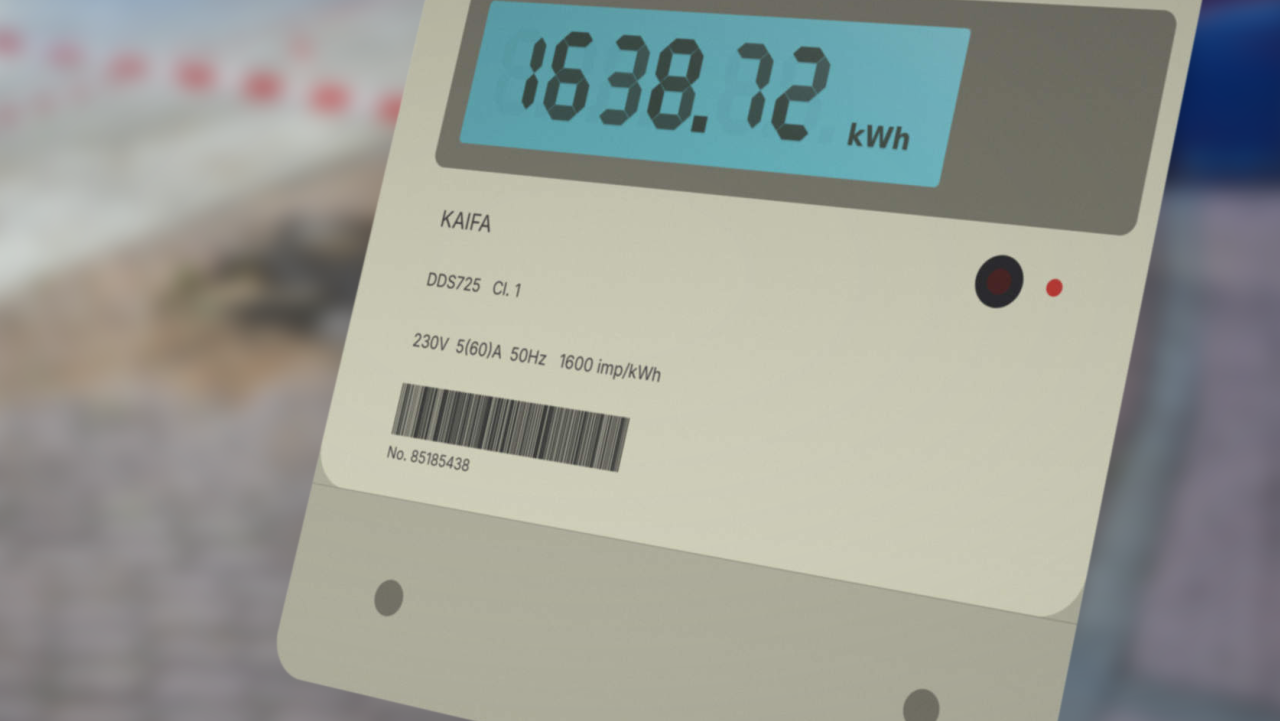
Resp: 1638.72,kWh
